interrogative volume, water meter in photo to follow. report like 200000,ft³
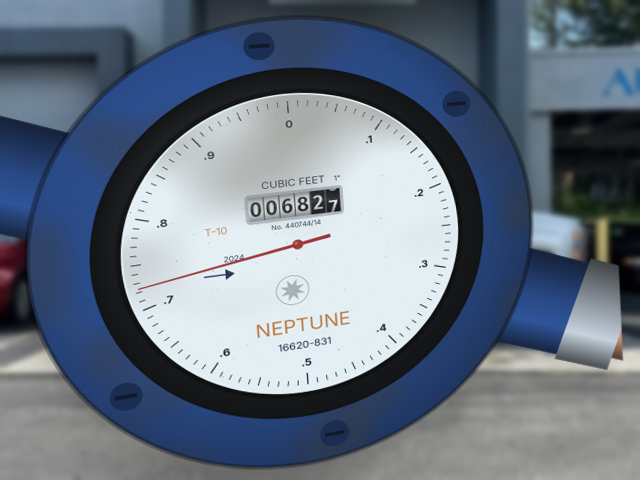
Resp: 6826.72,ft³
